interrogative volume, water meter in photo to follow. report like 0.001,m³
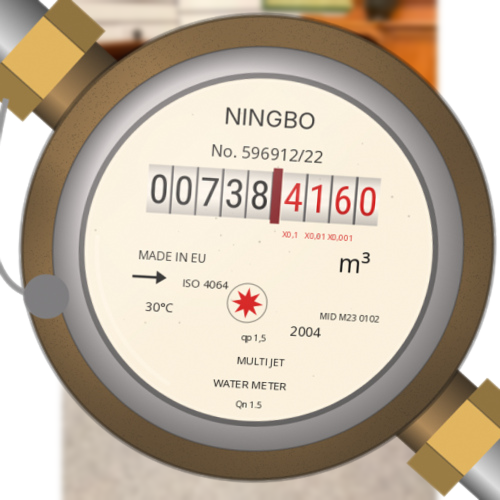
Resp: 738.4160,m³
